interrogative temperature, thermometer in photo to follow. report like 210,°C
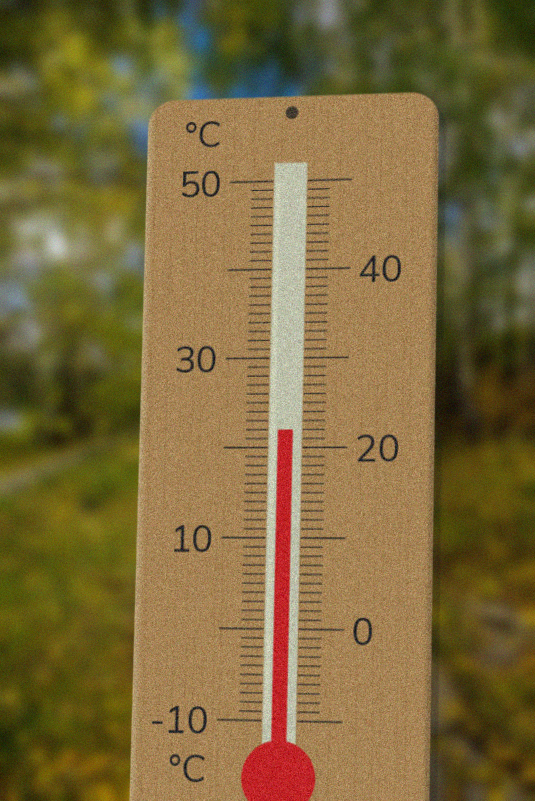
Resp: 22,°C
